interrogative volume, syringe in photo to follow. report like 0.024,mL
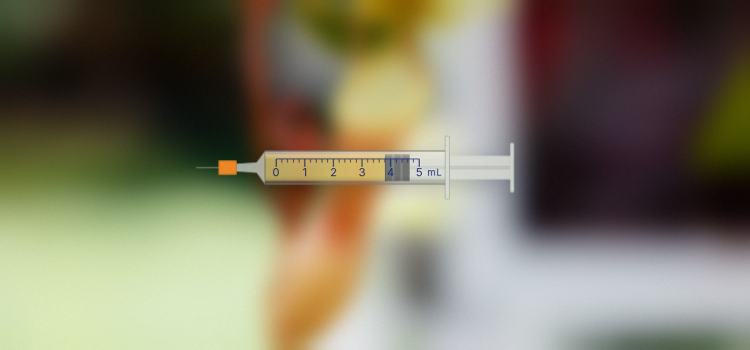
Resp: 3.8,mL
